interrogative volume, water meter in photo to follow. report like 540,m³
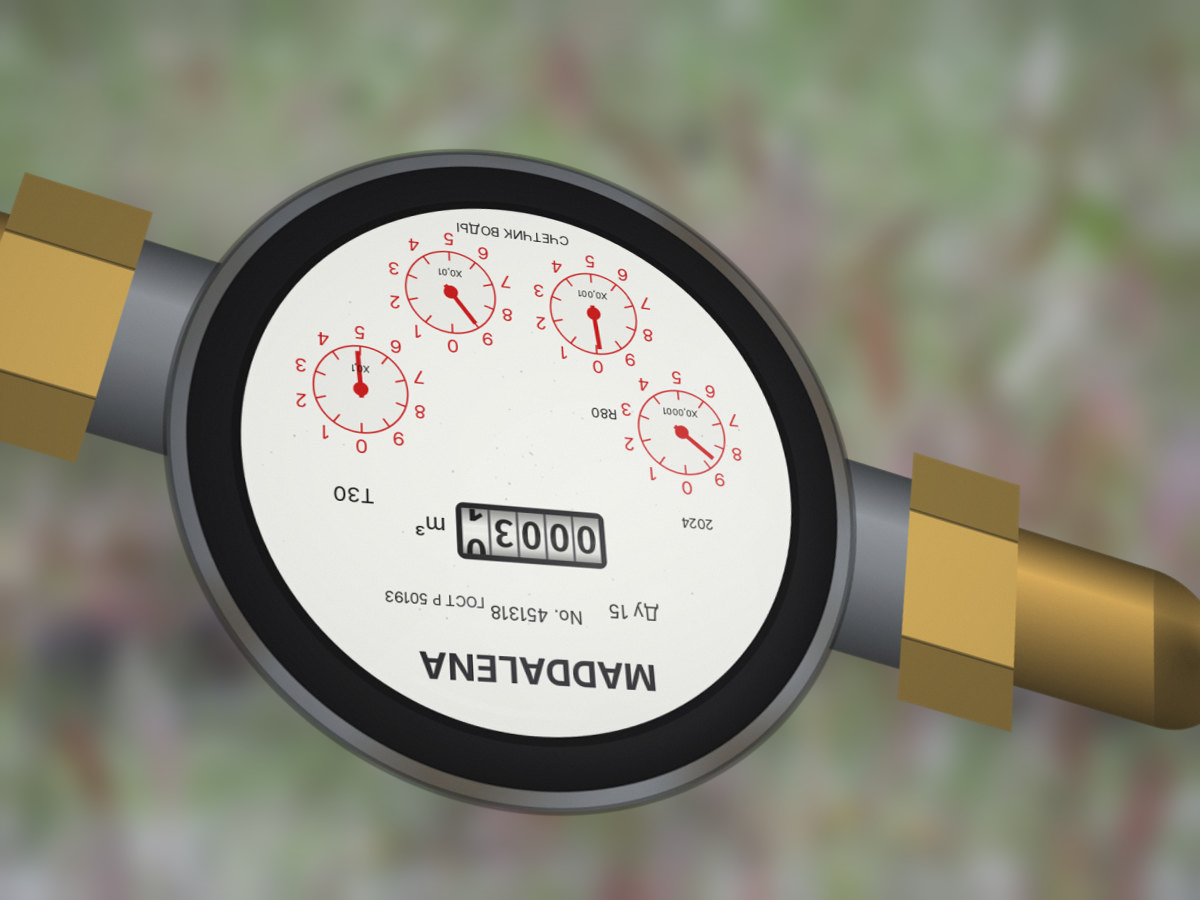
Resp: 30.4898,m³
